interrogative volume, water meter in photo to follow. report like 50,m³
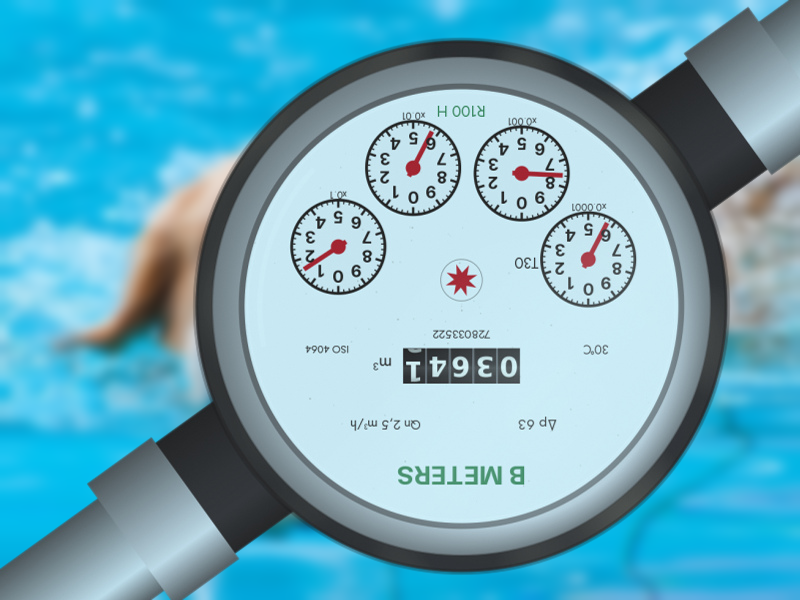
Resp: 3641.1575,m³
